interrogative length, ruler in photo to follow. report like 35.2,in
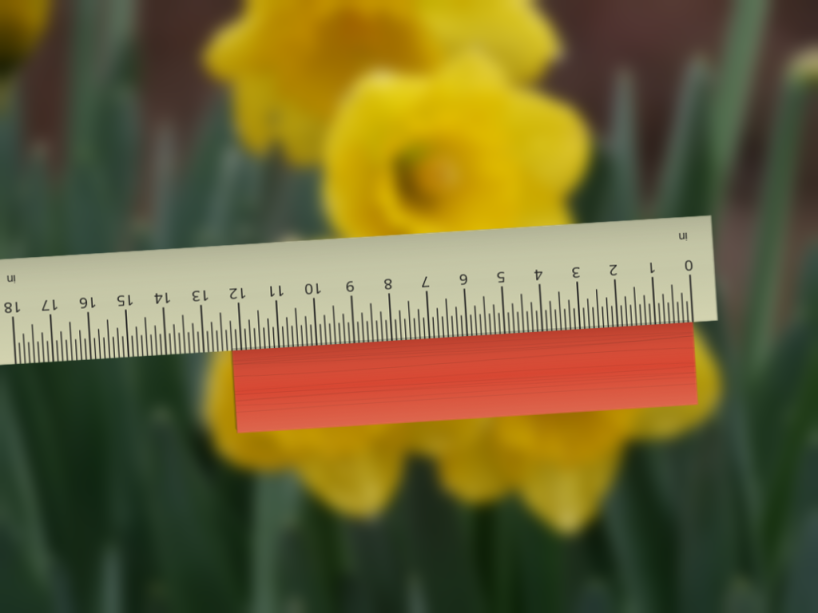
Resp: 12.25,in
